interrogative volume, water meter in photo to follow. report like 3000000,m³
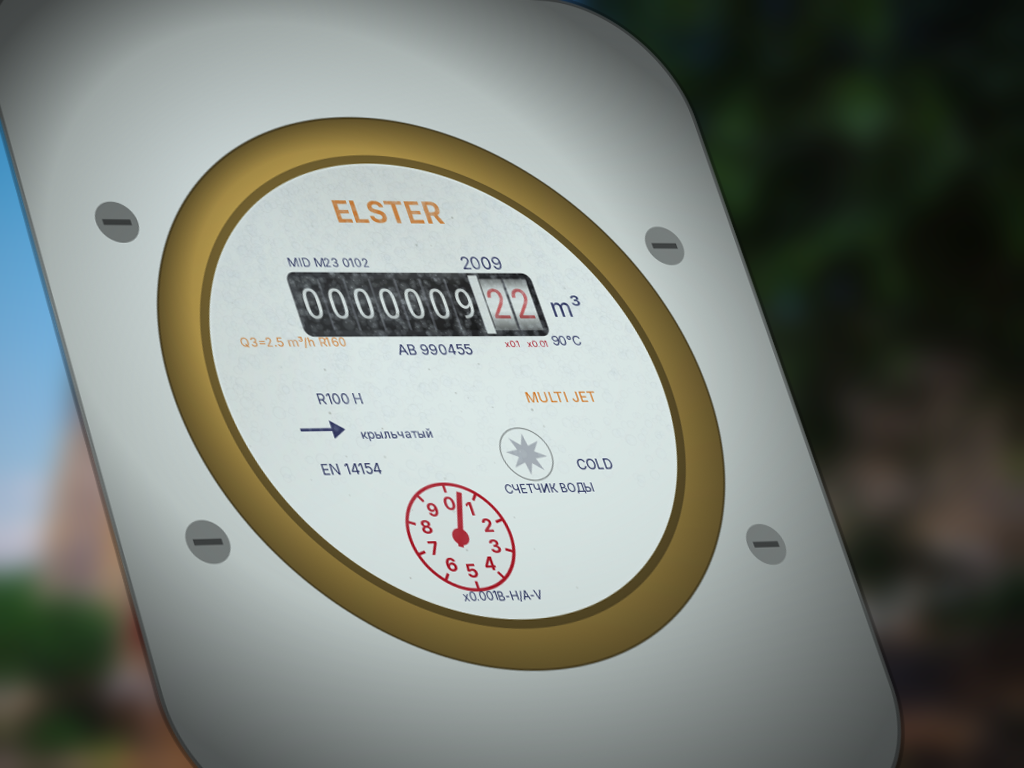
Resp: 9.220,m³
